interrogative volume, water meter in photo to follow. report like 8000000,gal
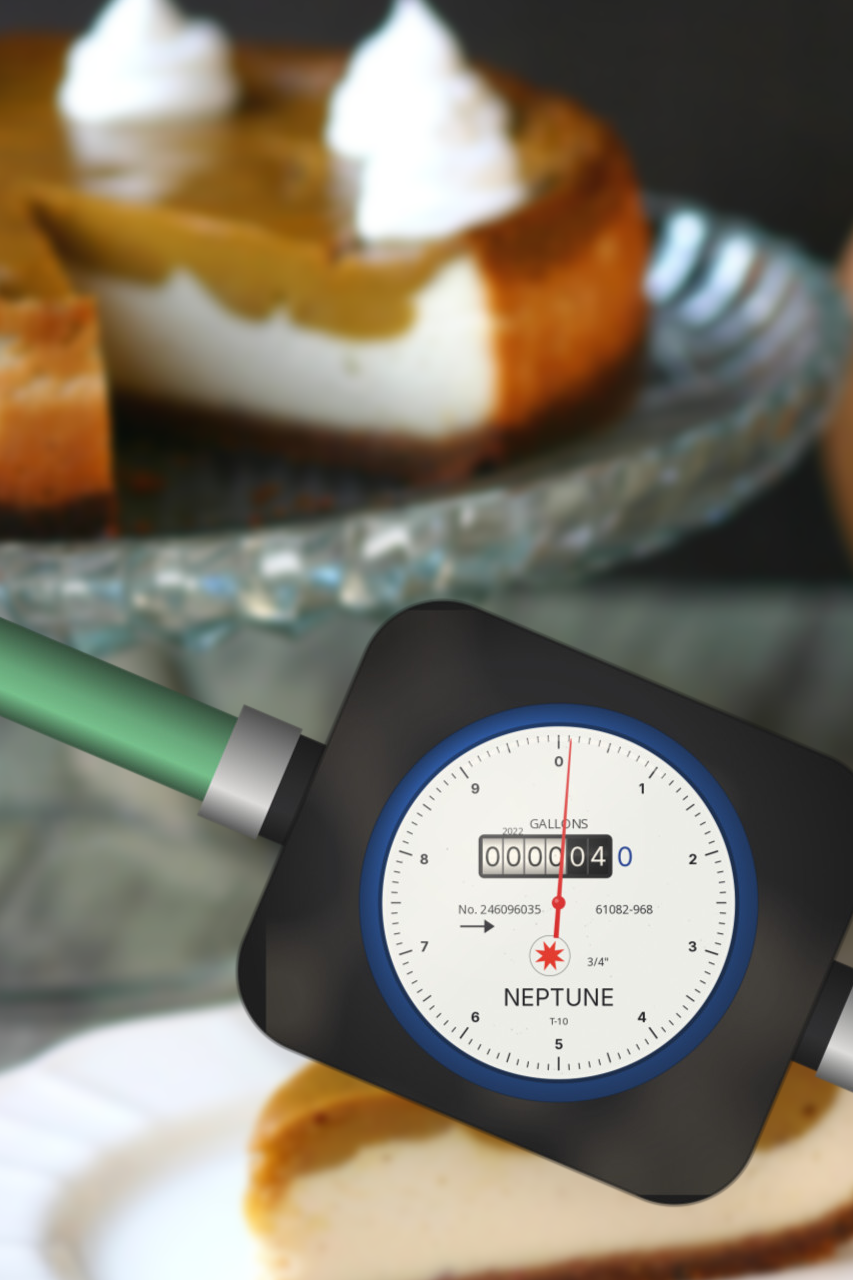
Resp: 40.1,gal
